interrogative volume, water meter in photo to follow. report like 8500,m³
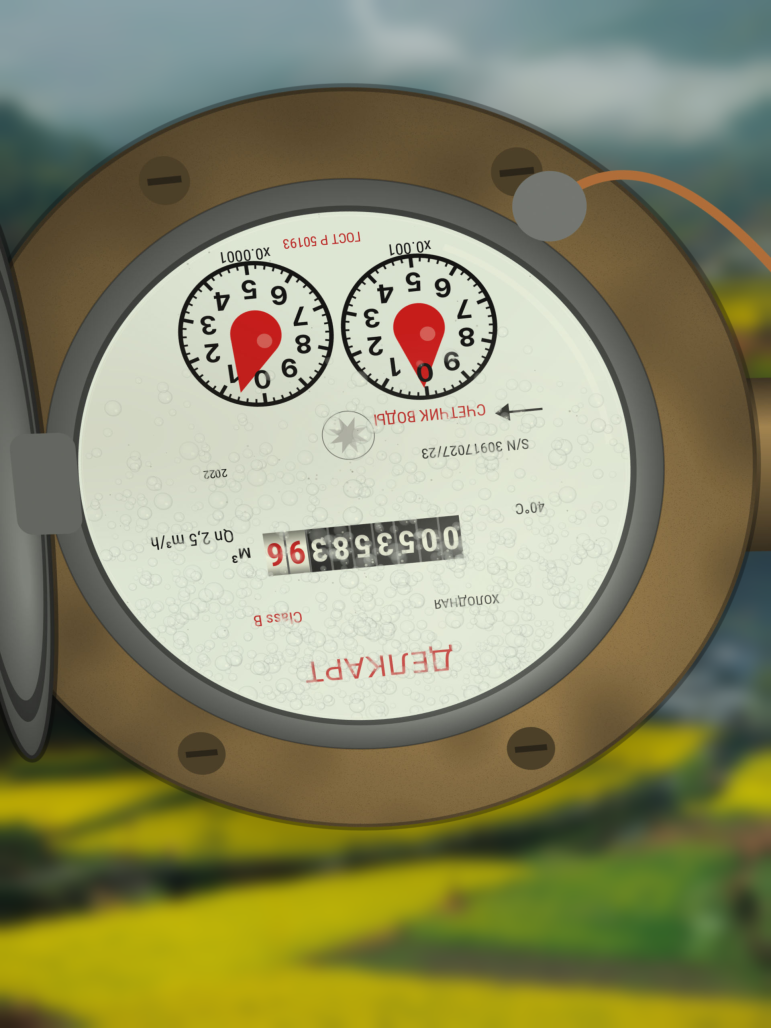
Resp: 53583.9600,m³
